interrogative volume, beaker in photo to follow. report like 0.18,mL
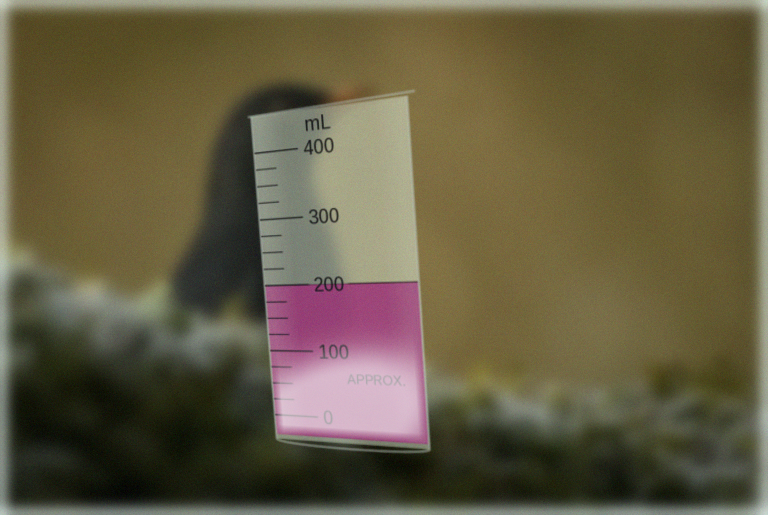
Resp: 200,mL
